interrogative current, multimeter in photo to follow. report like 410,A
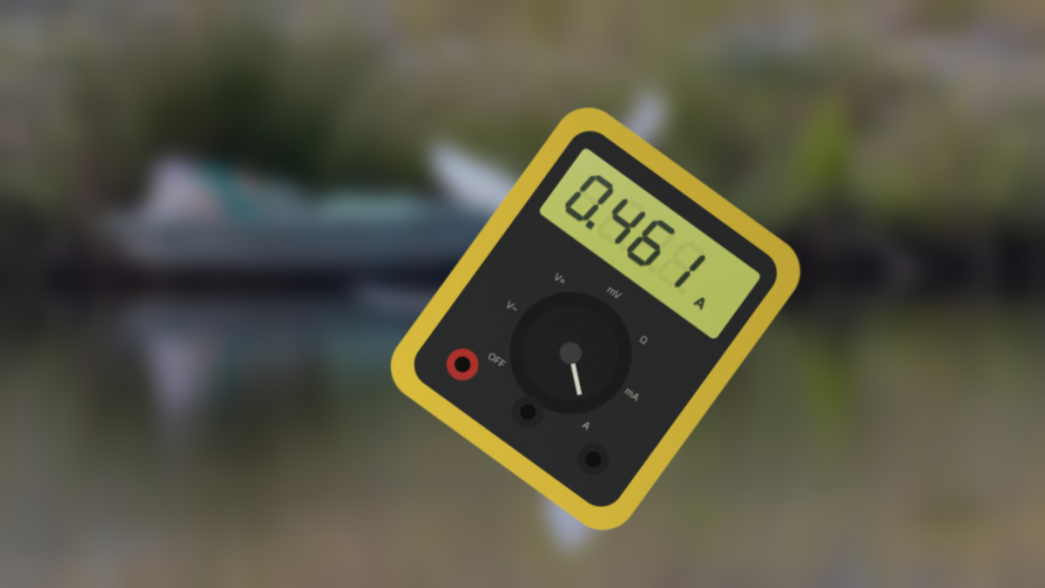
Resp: 0.461,A
